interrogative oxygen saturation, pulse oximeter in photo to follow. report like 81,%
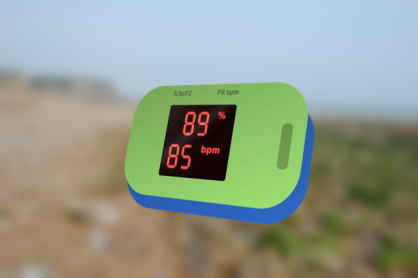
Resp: 89,%
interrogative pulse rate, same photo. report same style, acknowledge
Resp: 85,bpm
